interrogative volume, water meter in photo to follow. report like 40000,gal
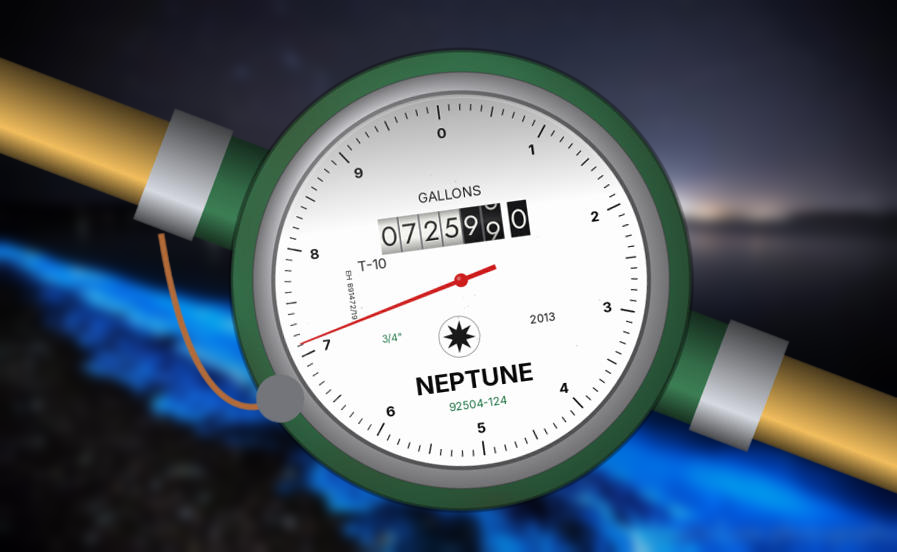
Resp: 725987.1,gal
